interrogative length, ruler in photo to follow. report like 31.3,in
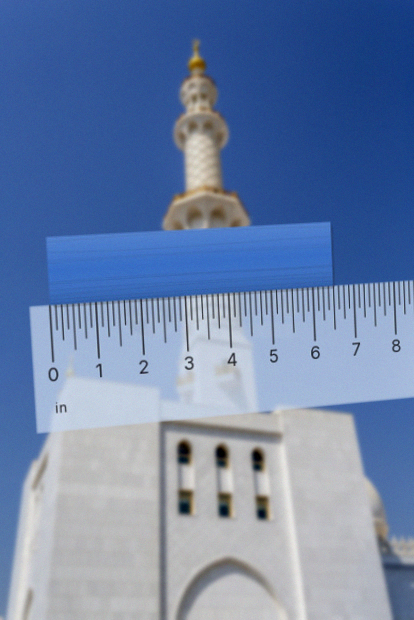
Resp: 6.5,in
